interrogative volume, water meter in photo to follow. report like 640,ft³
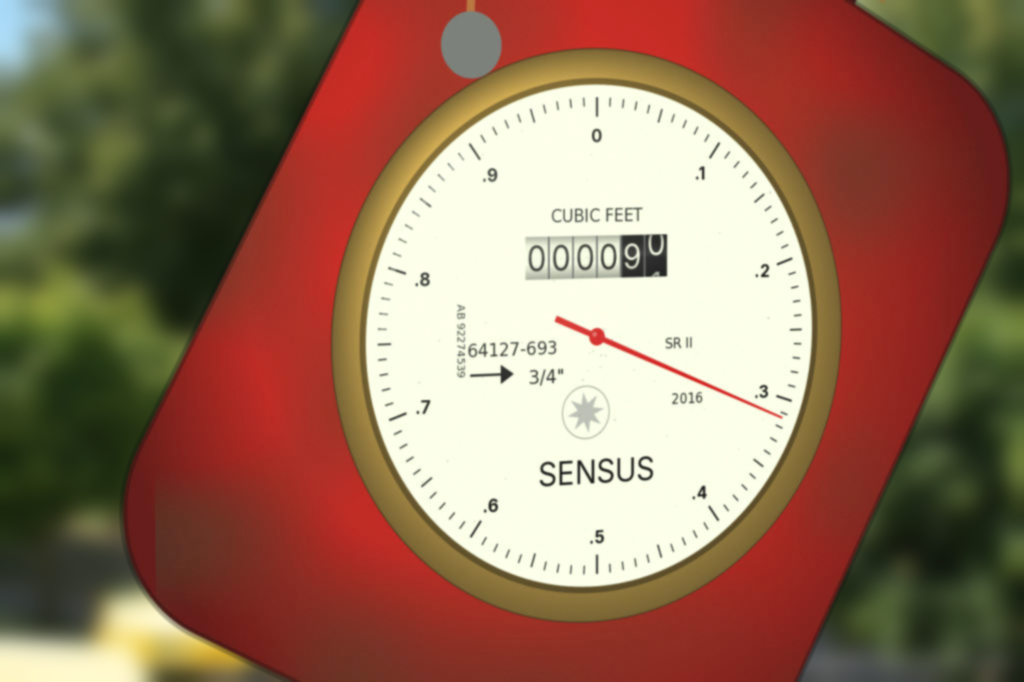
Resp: 90.31,ft³
